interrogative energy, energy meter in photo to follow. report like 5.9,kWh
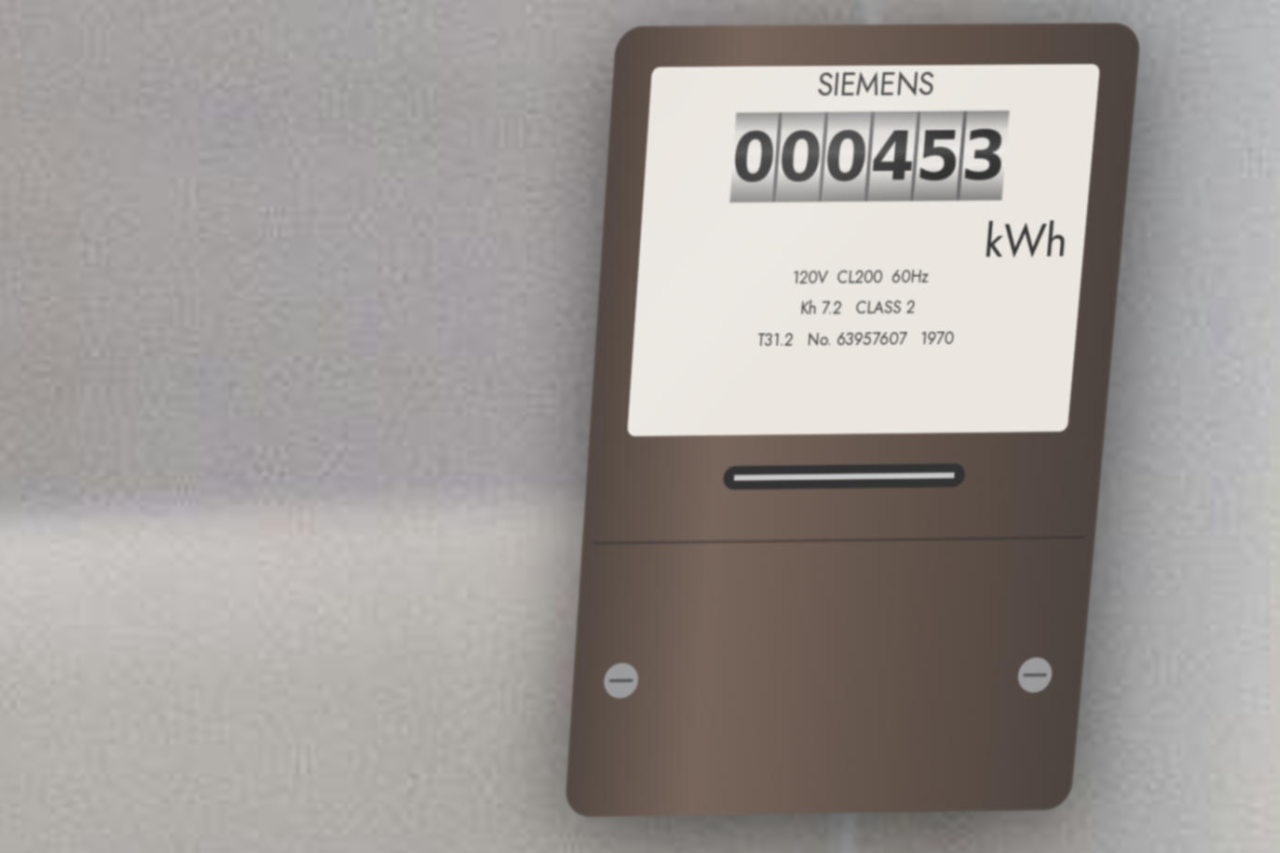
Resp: 453,kWh
